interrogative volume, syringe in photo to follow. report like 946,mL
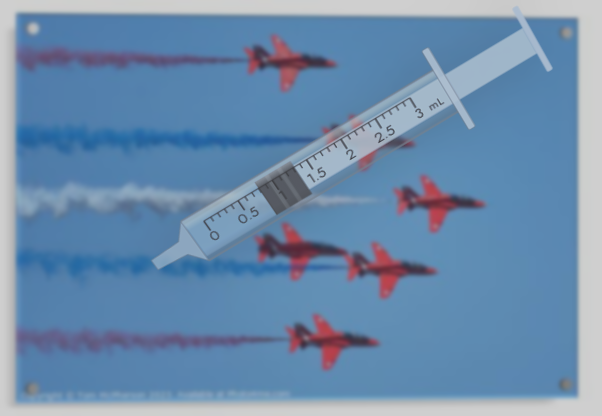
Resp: 0.8,mL
